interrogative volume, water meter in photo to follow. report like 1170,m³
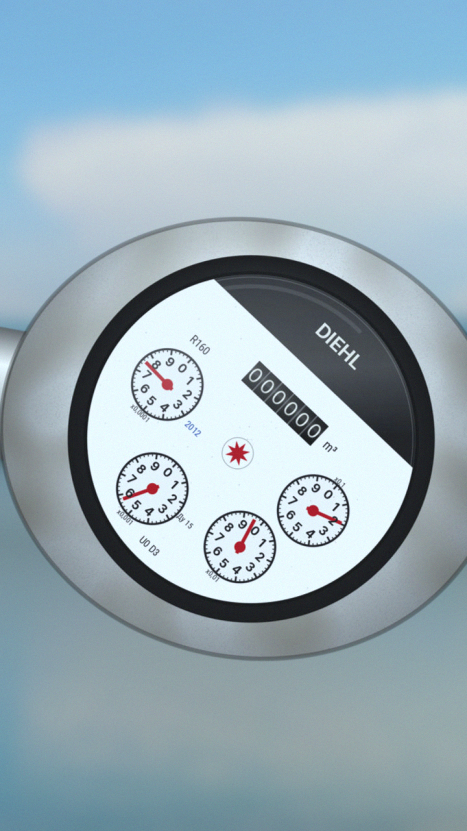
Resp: 0.1957,m³
